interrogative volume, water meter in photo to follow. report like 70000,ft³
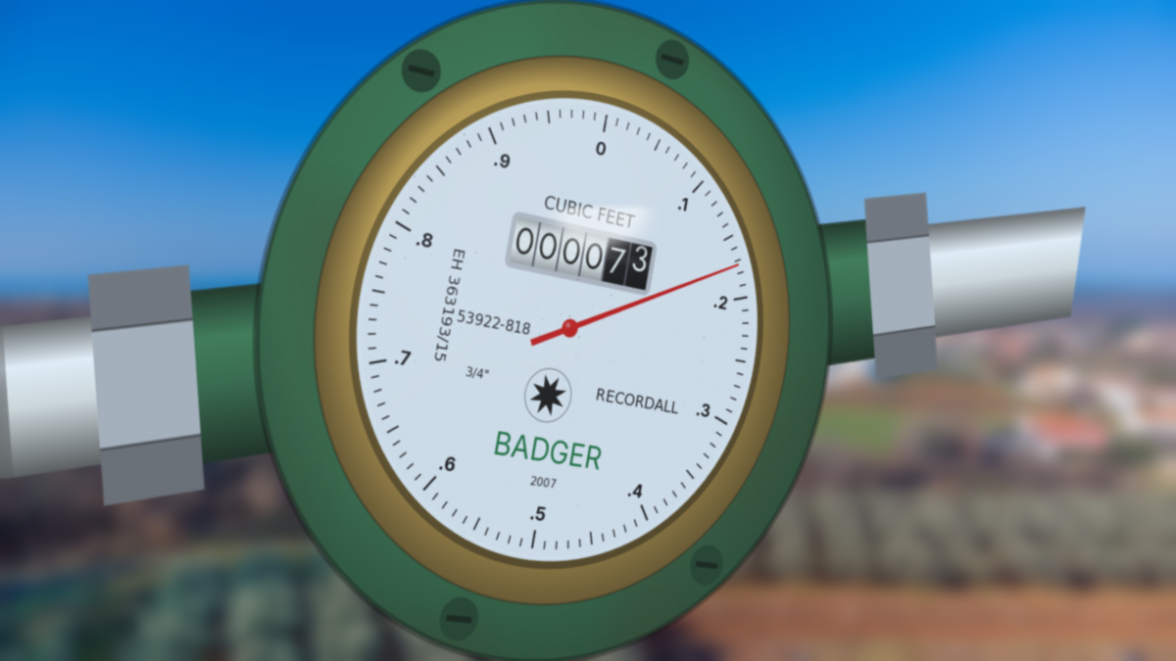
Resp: 73.17,ft³
